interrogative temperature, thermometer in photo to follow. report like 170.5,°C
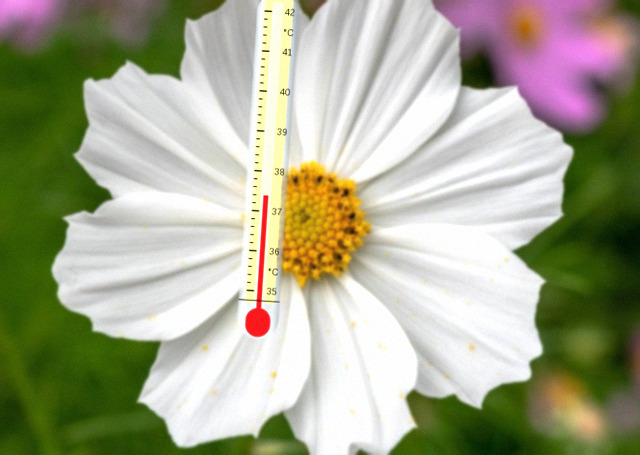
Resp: 37.4,°C
